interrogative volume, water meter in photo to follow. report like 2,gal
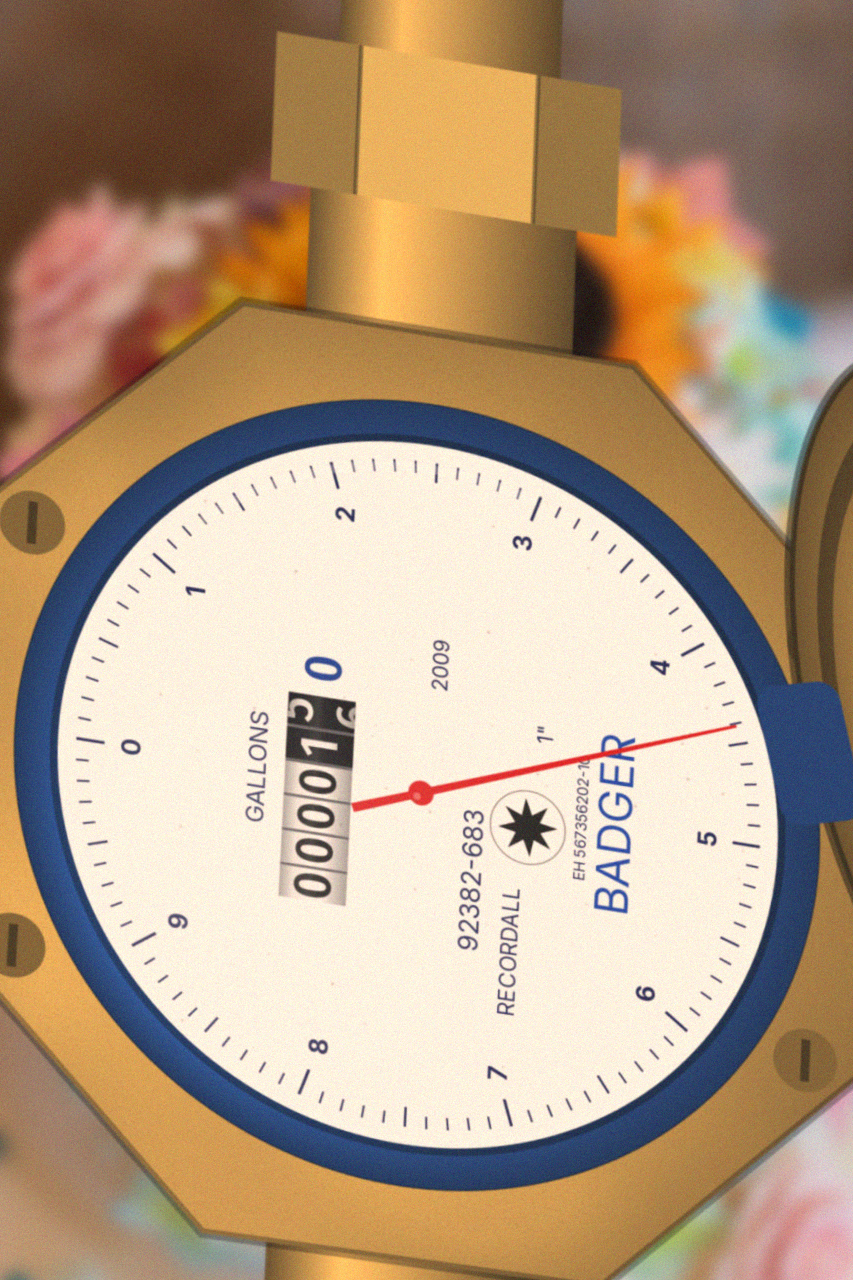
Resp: 154.4,gal
